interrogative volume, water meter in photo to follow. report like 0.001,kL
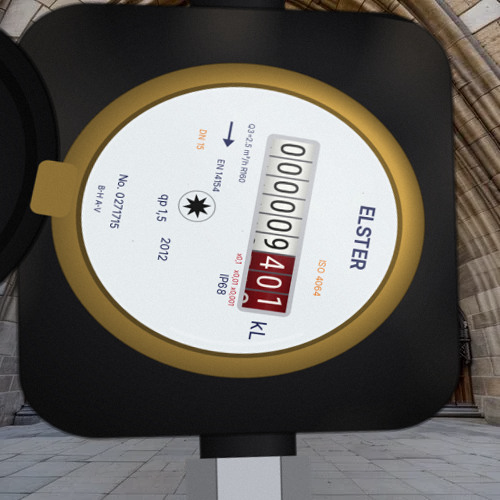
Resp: 9.401,kL
